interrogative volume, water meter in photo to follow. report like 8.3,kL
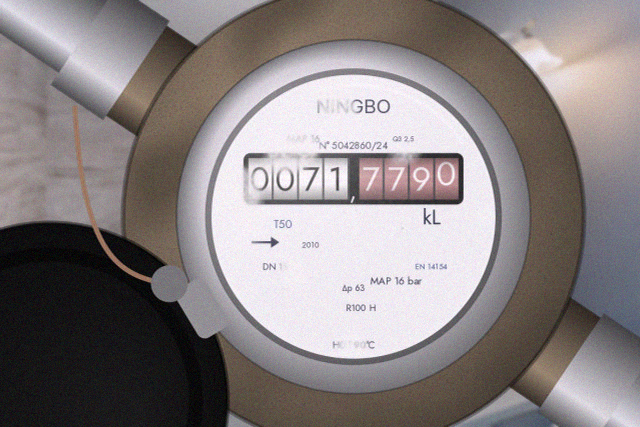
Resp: 71.7790,kL
